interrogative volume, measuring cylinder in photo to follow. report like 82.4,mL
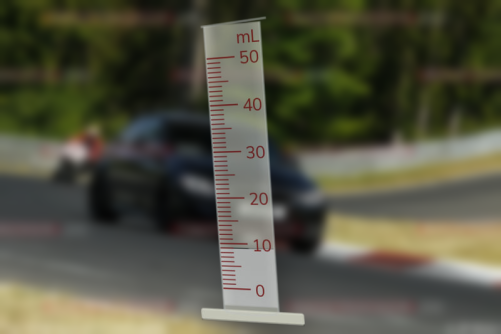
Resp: 9,mL
